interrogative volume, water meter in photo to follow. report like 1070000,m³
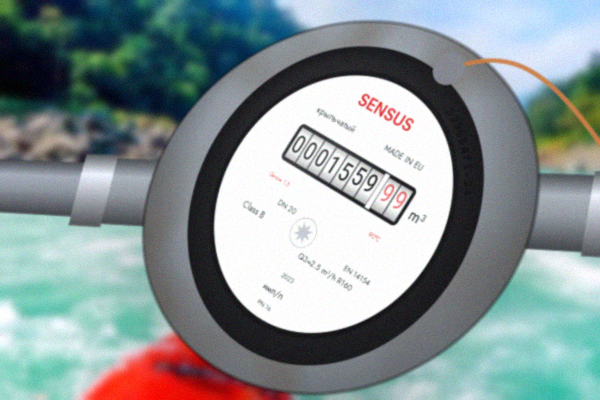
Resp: 1559.99,m³
